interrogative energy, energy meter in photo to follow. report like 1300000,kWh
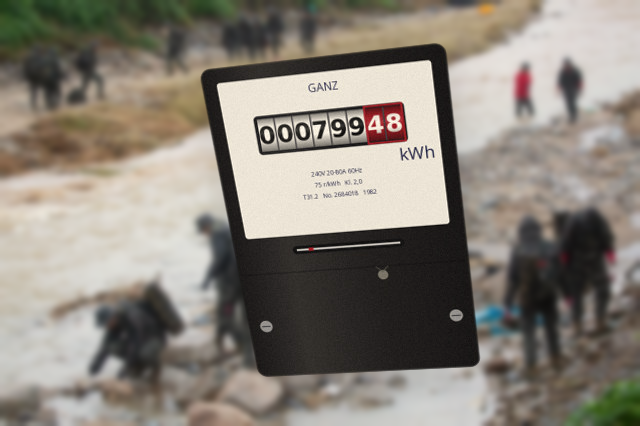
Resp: 799.48,kWh
